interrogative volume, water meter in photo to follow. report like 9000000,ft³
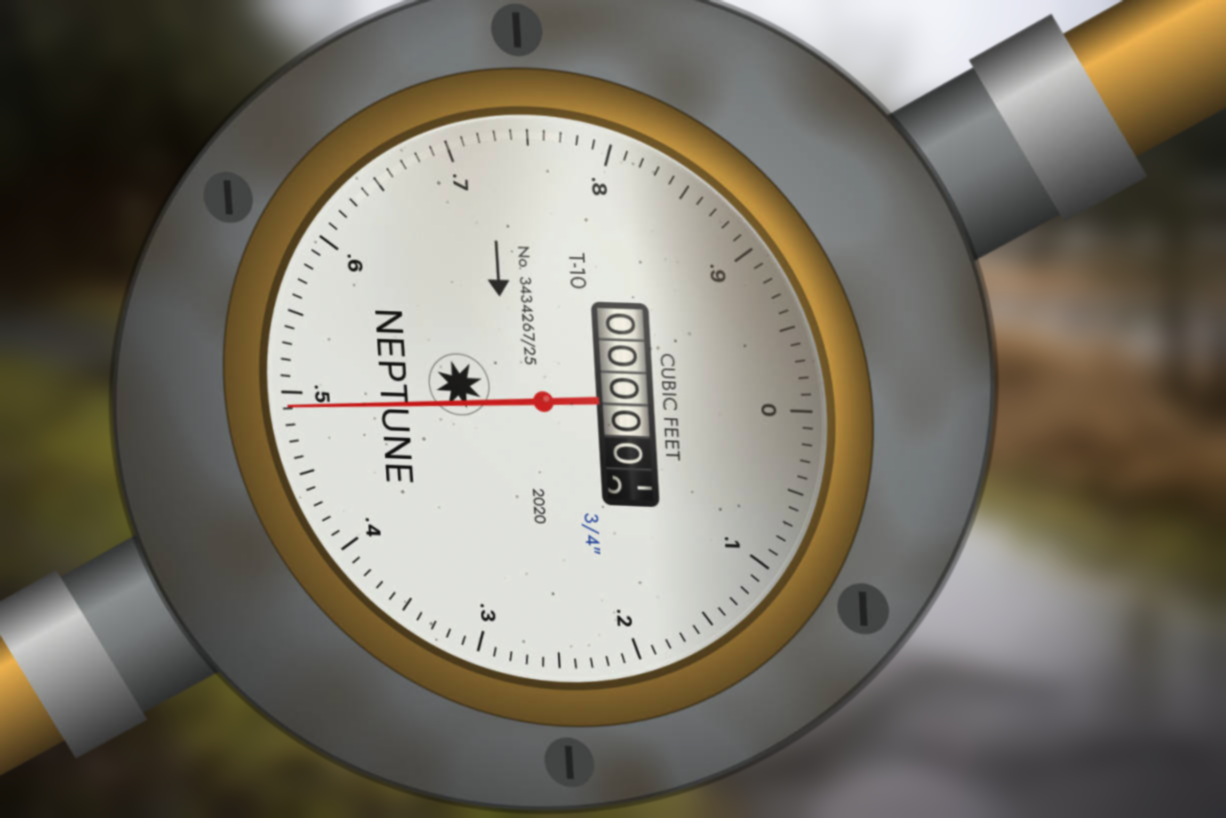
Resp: 1.49,ft³
